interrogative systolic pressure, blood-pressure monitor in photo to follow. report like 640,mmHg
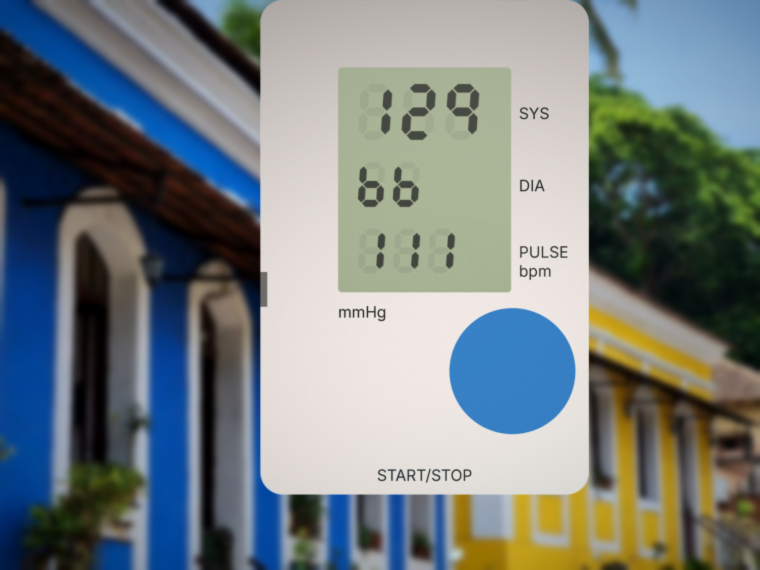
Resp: 129,mmHg
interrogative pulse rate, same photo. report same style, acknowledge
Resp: 111,bpm
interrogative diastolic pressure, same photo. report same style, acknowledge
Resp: 66,mmHg
